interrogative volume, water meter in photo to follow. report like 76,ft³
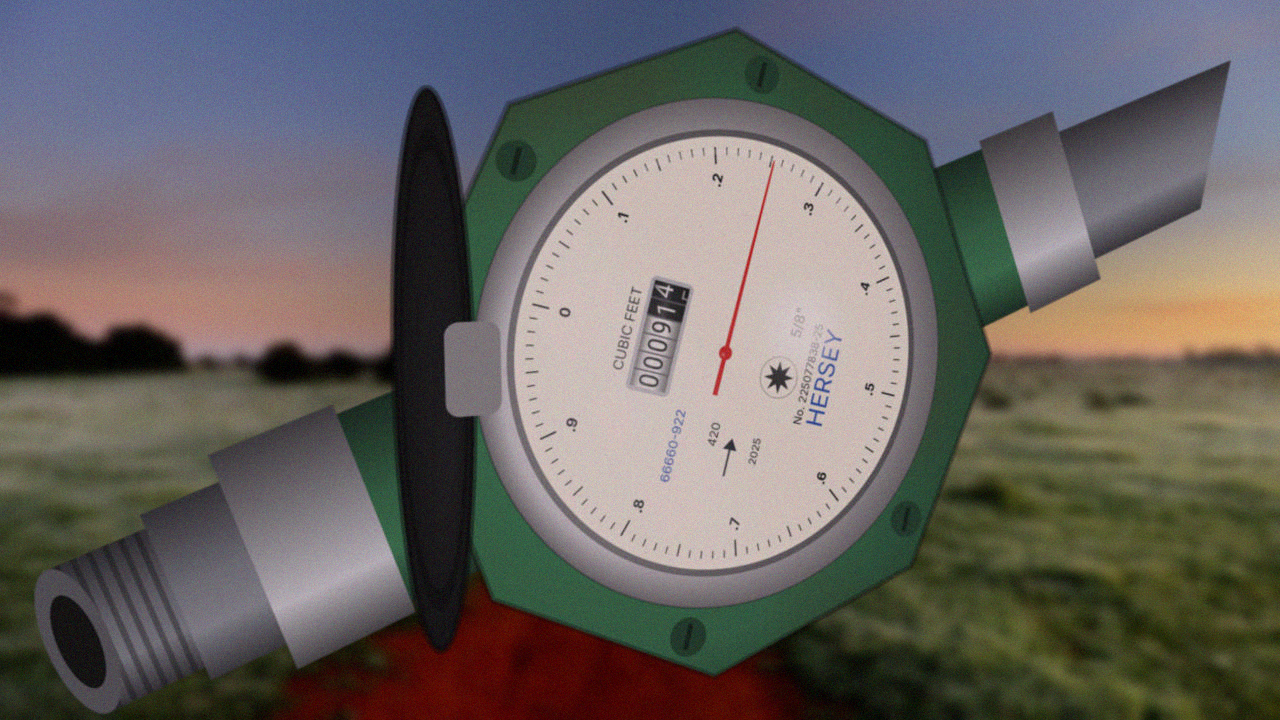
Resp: 914.25,ft³
